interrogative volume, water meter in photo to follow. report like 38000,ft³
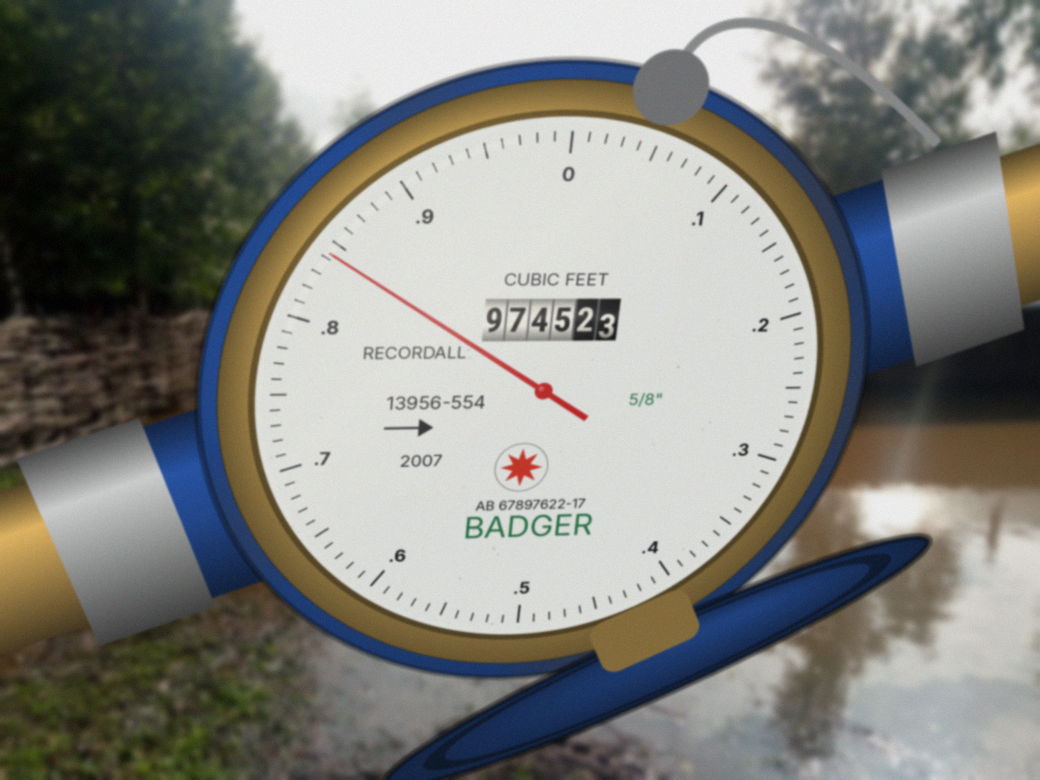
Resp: 974522.84,ft³
